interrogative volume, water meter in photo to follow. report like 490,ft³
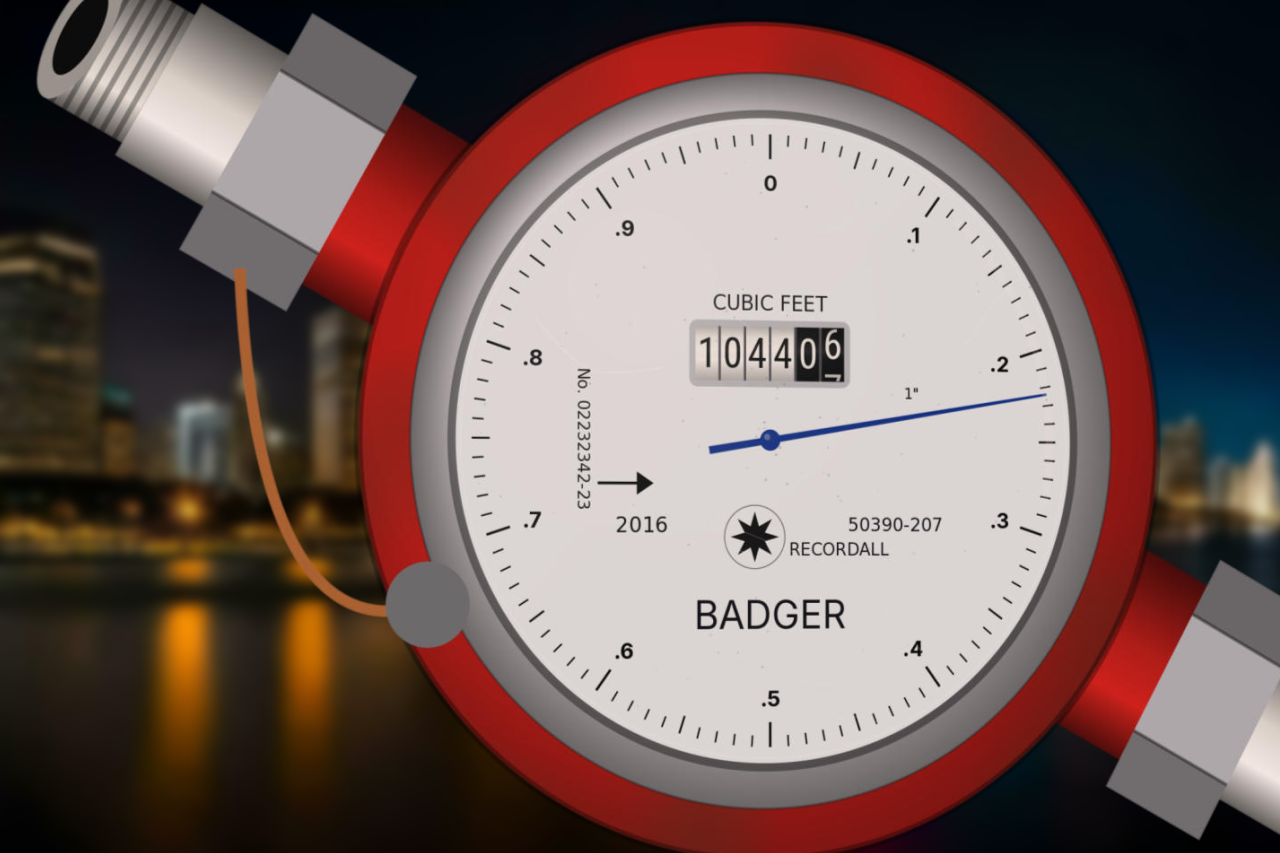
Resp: 104406.22,ft³
